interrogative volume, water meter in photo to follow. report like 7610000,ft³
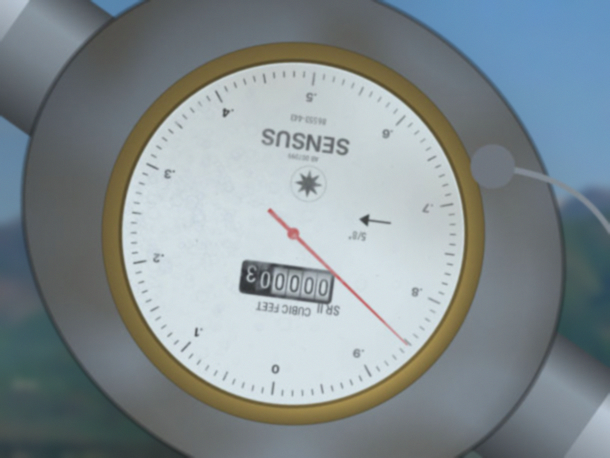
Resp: 2.85,ft³
